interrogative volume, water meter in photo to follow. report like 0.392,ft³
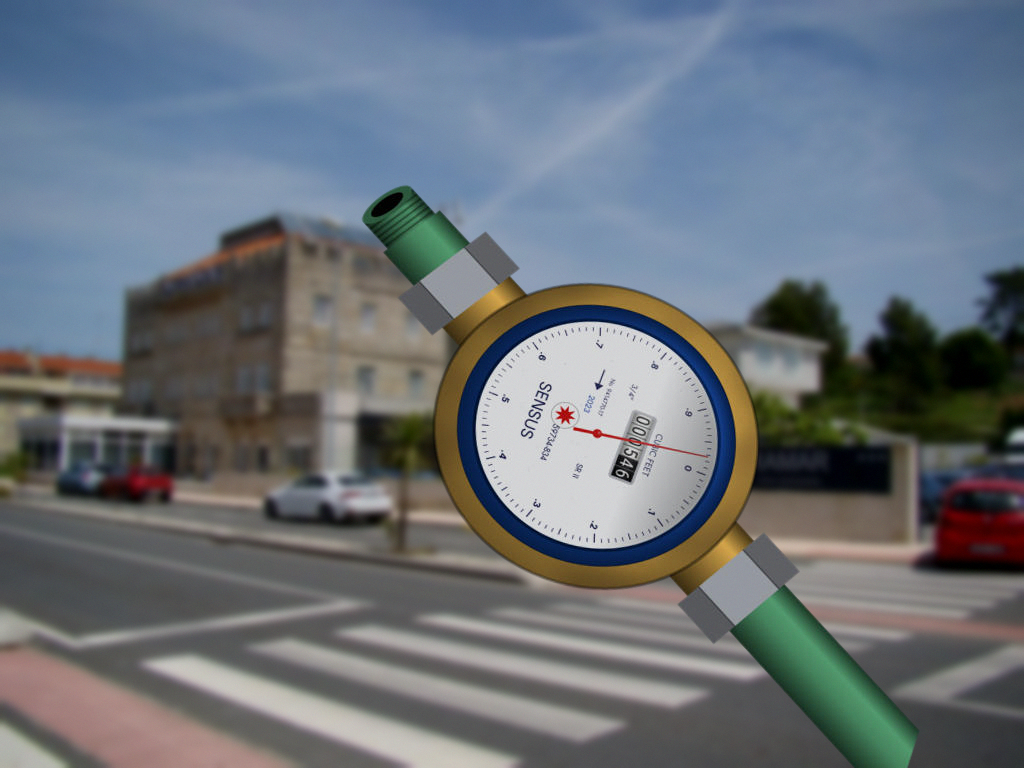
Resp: 545.97,ft³
